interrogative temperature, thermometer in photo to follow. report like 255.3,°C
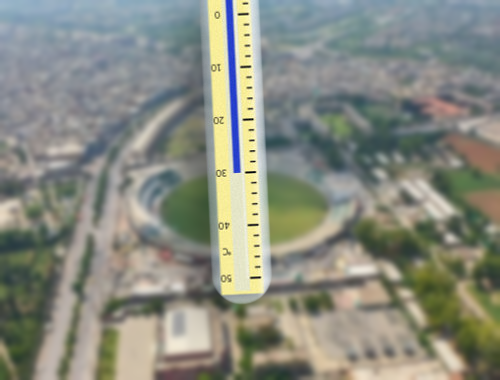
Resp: 30,°C
